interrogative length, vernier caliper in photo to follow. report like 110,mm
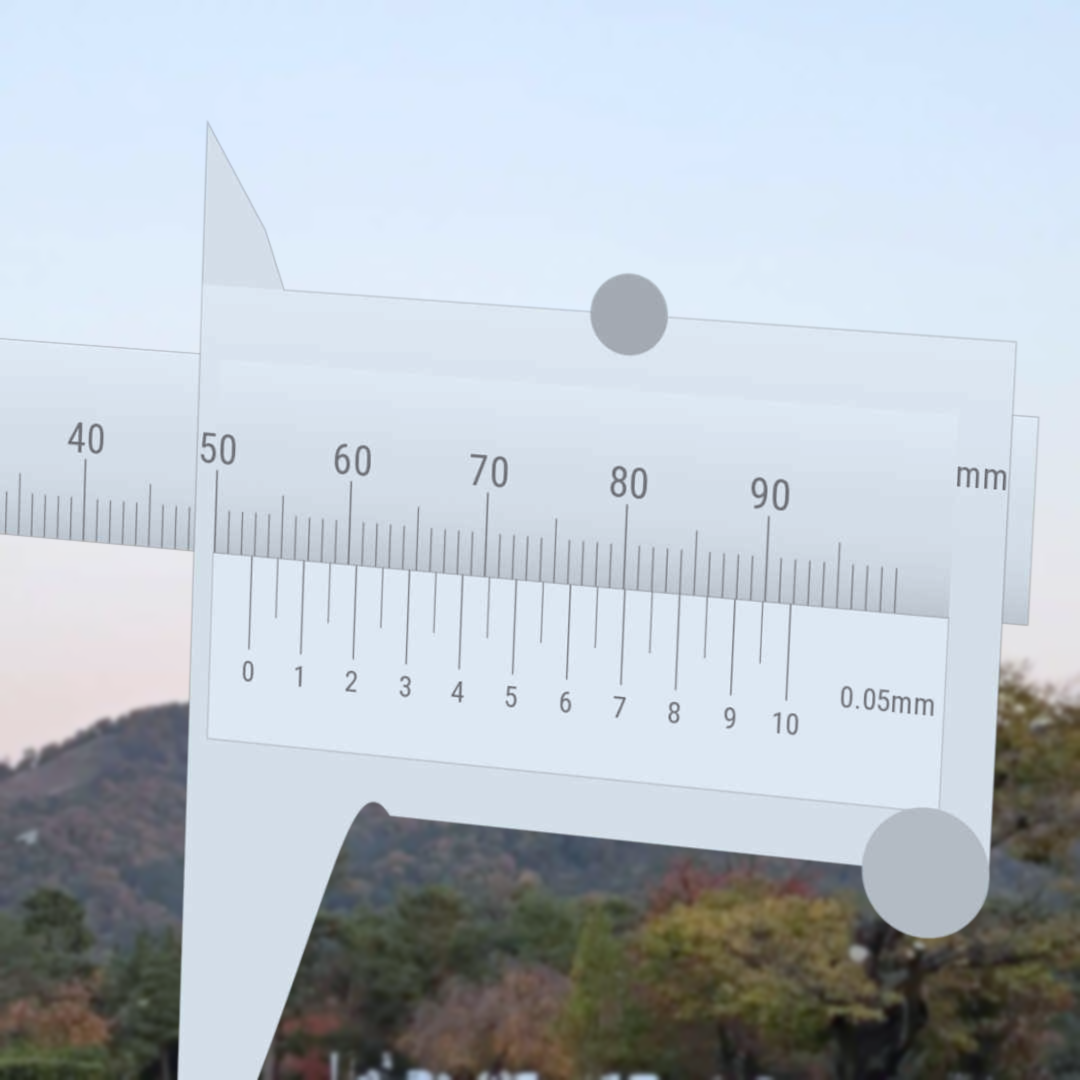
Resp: 52.8,mm
